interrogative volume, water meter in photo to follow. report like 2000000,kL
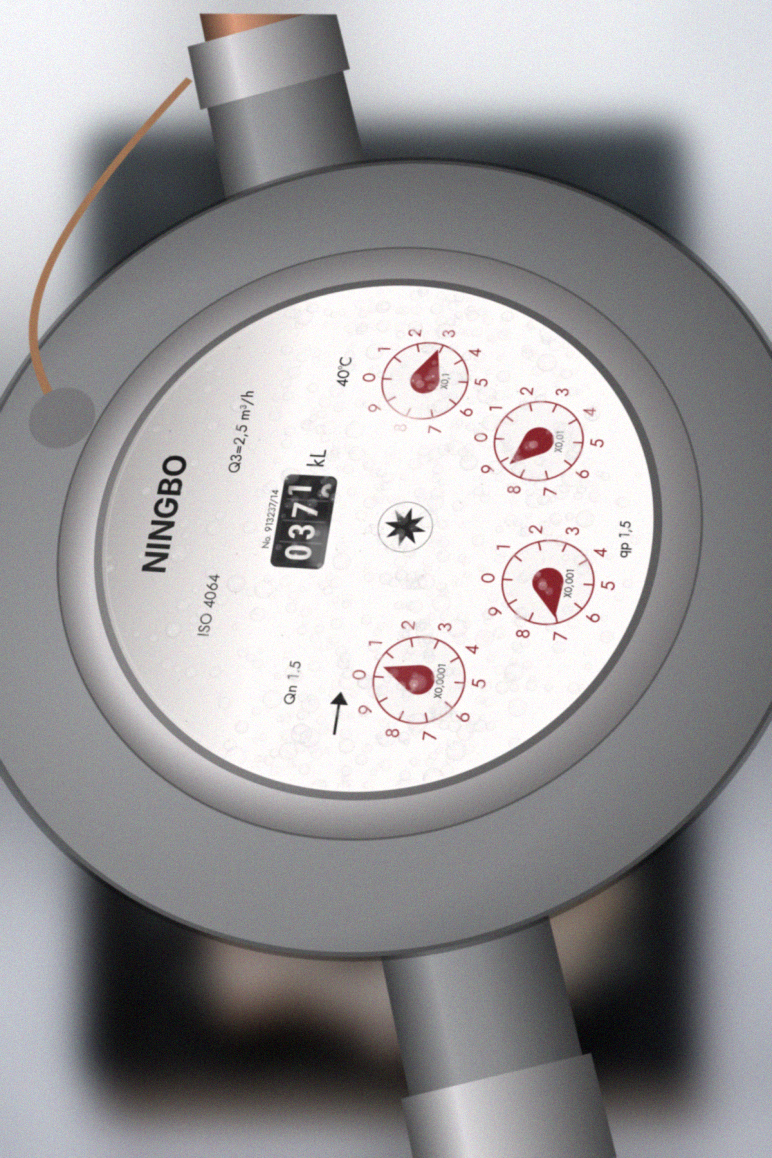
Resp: 371.2870,kL
